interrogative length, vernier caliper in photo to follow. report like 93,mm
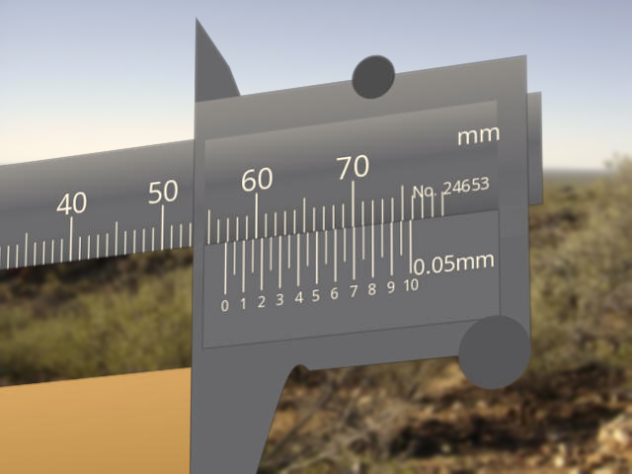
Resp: 56.8,mm
